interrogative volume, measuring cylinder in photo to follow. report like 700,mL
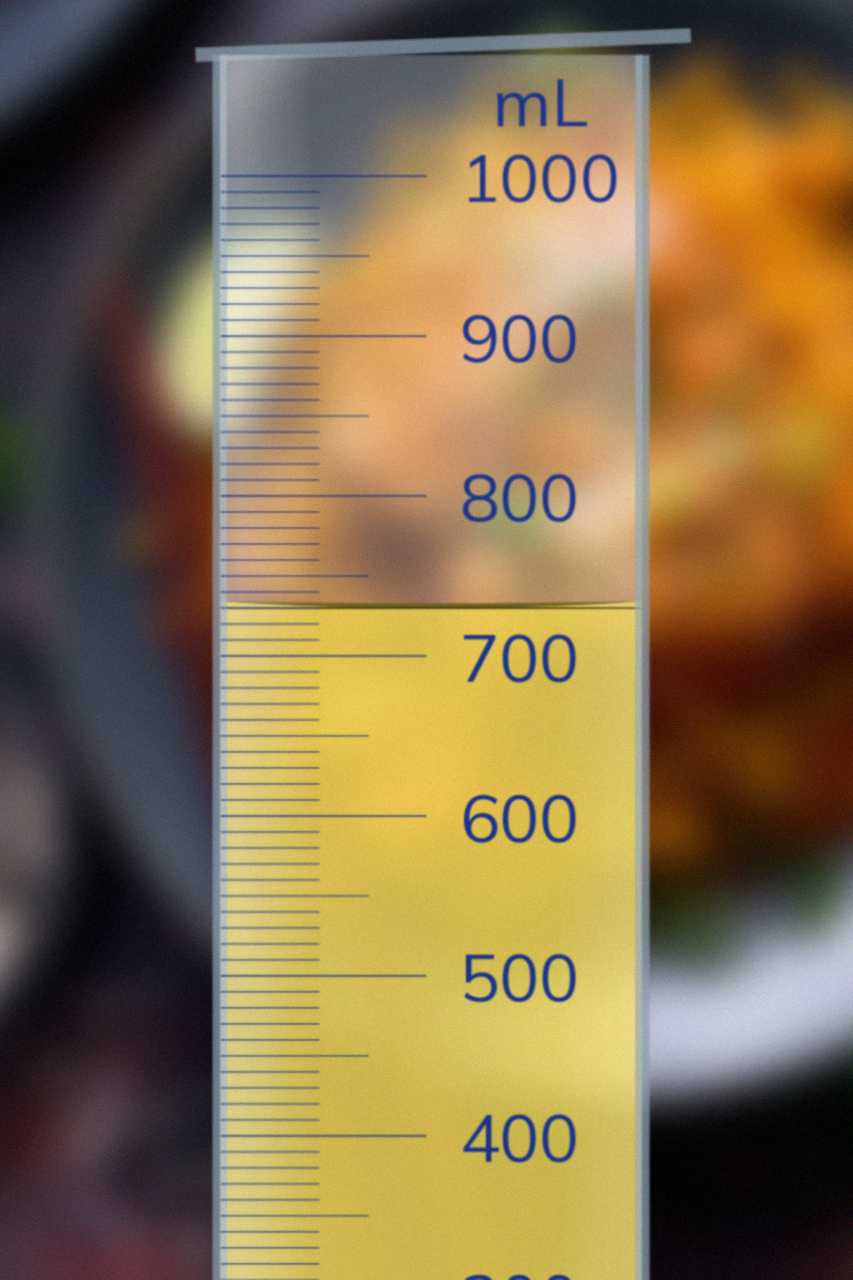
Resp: 730,mL
